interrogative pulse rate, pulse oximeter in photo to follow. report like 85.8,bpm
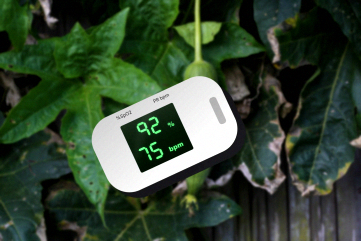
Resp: 75,bpm
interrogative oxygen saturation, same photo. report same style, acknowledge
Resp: 92,%
